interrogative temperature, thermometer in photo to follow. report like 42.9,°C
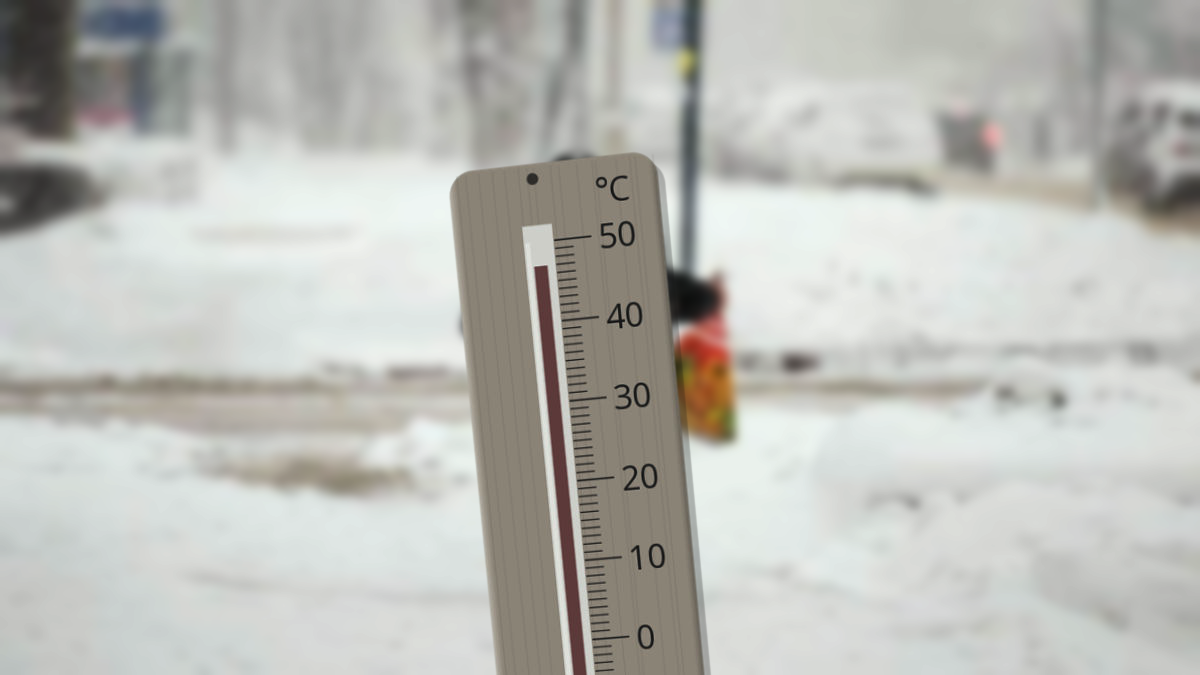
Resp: 47,°C
